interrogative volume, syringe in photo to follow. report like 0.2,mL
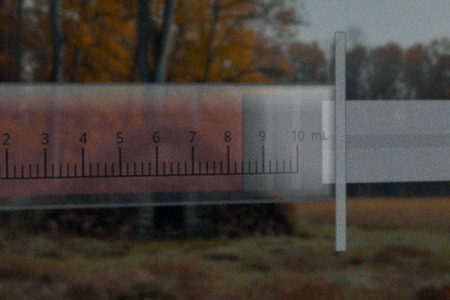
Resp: 8.4,mL
